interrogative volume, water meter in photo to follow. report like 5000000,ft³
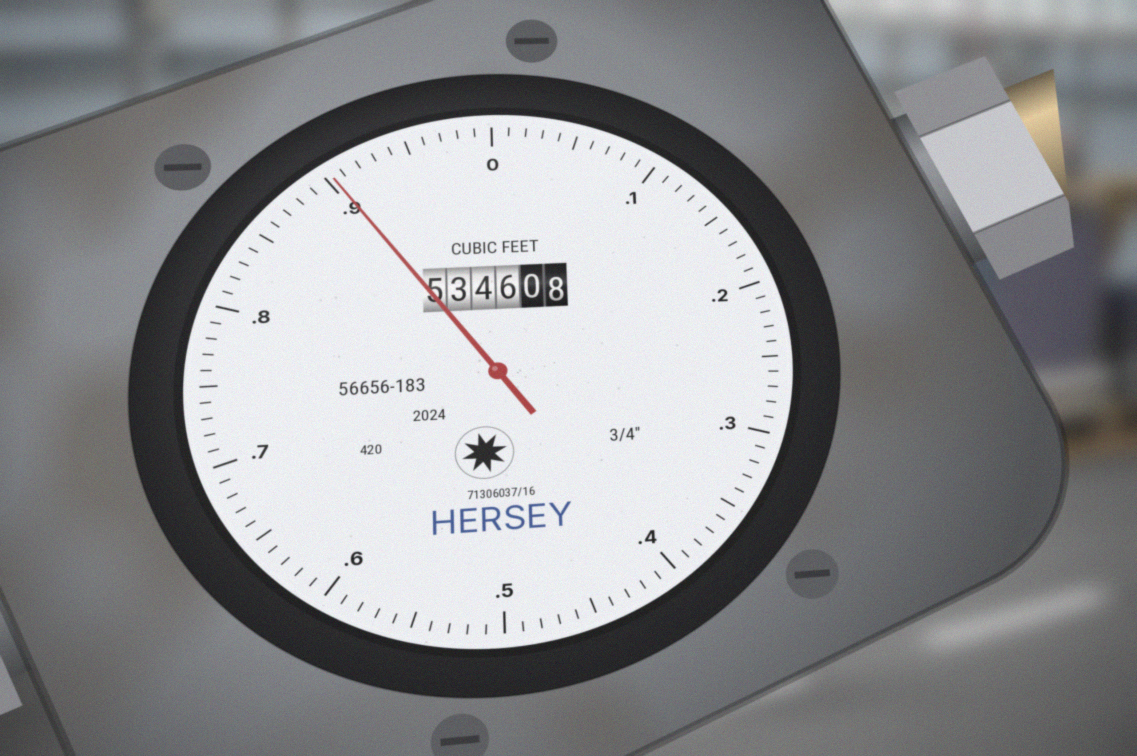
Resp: 534607.90,ft³
